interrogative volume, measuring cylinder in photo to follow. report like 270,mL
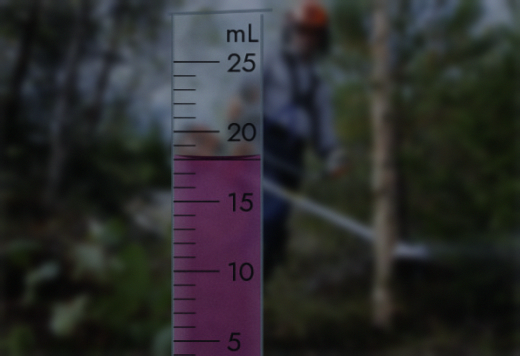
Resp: 18,mL
